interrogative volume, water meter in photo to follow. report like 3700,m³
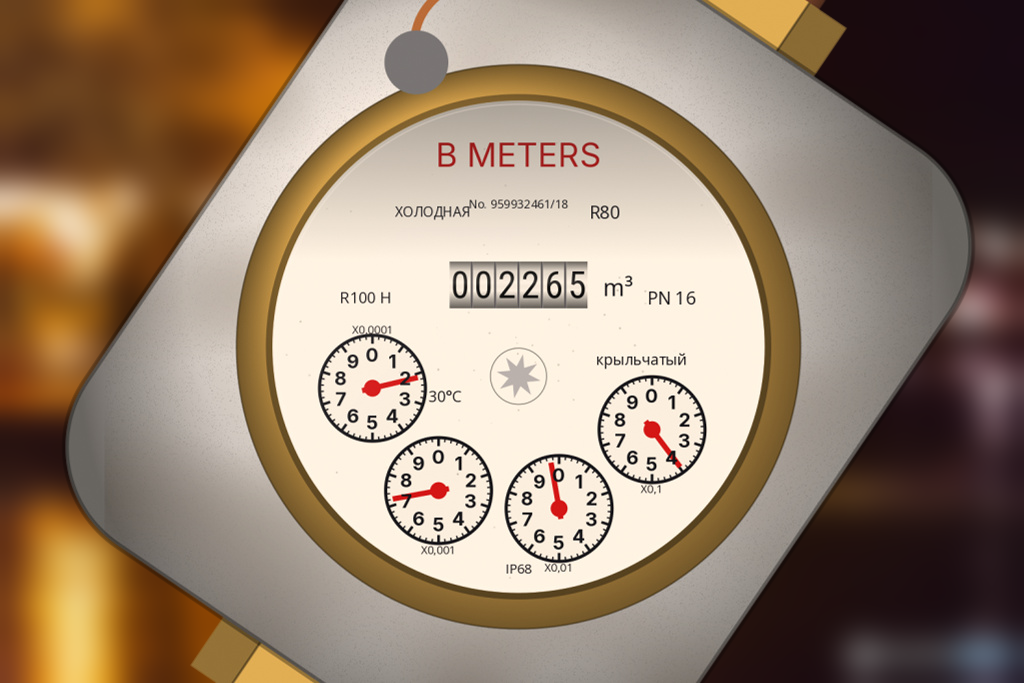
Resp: 2265.3972,m³
